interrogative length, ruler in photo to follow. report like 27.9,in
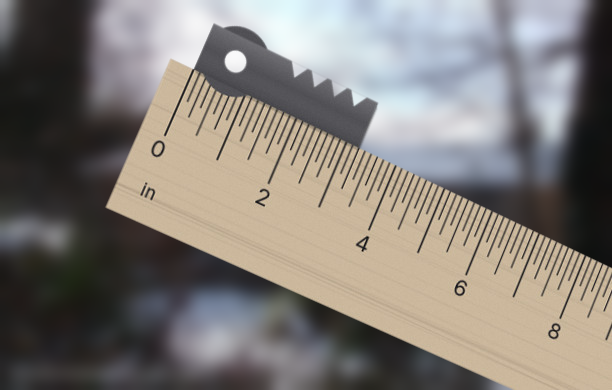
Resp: 3.25,in
